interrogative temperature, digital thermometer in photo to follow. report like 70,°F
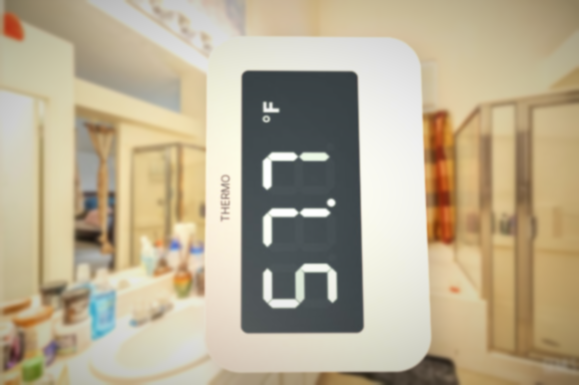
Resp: 57.7,°F
